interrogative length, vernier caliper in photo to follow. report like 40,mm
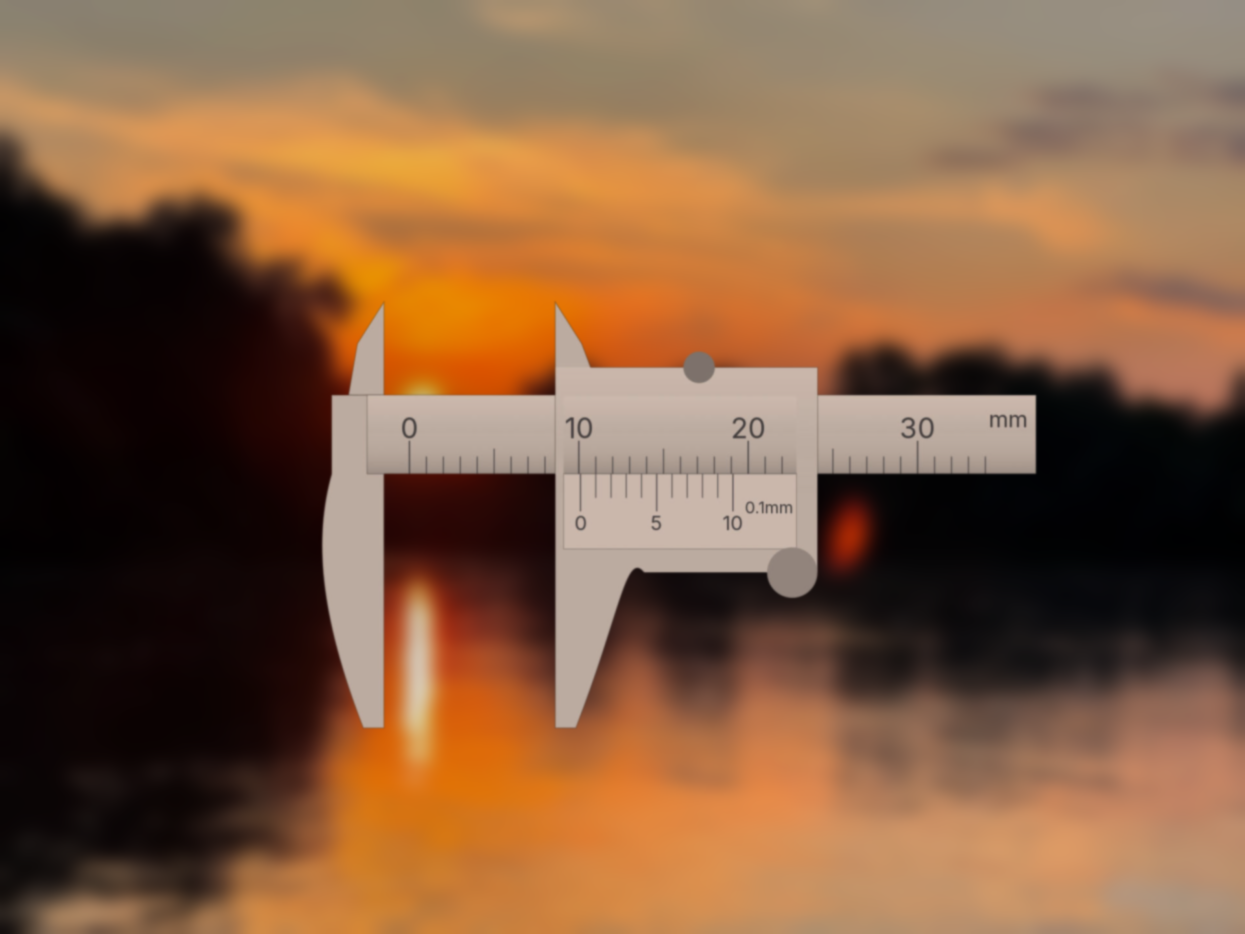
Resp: 10.1,mm
